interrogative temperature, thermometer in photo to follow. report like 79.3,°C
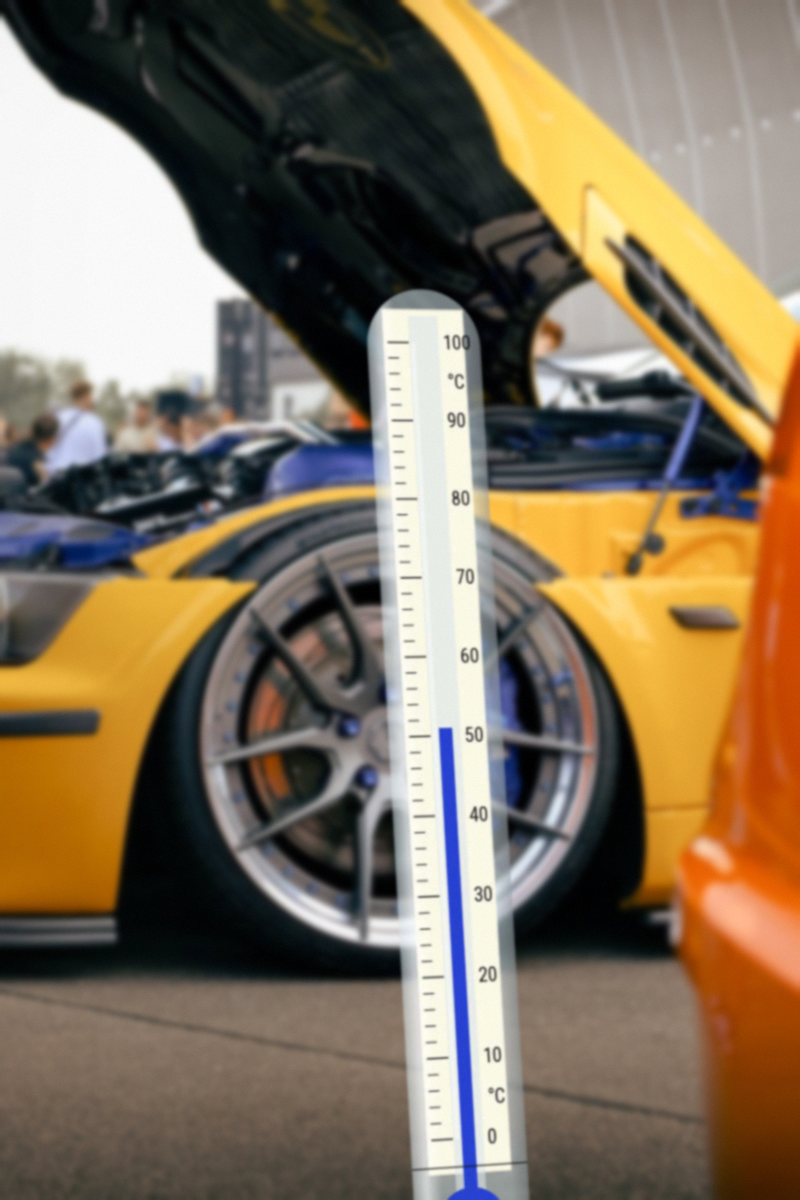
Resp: 51,°C
